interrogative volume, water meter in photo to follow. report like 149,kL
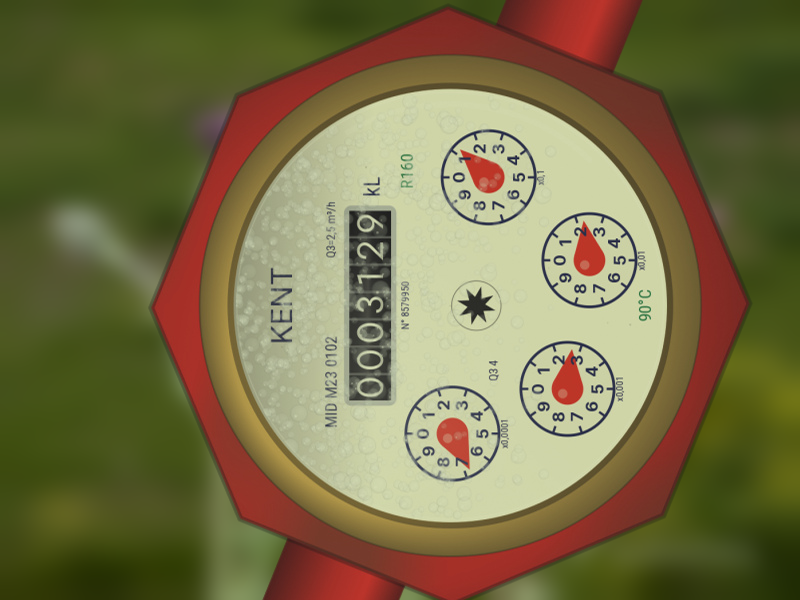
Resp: 3129.1226,kL
